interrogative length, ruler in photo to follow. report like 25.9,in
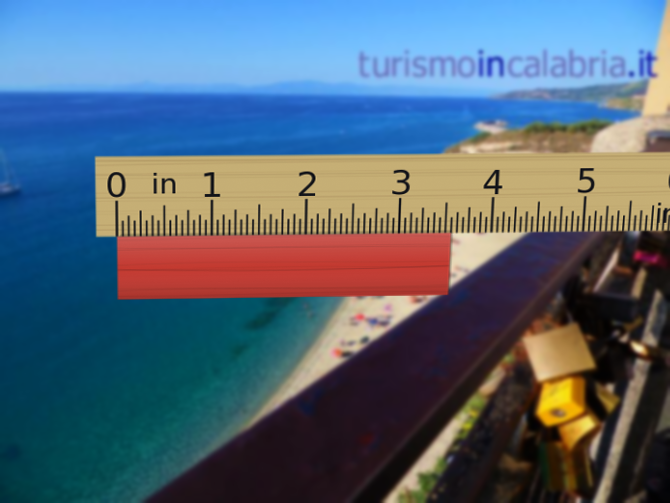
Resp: 3.5625,in
